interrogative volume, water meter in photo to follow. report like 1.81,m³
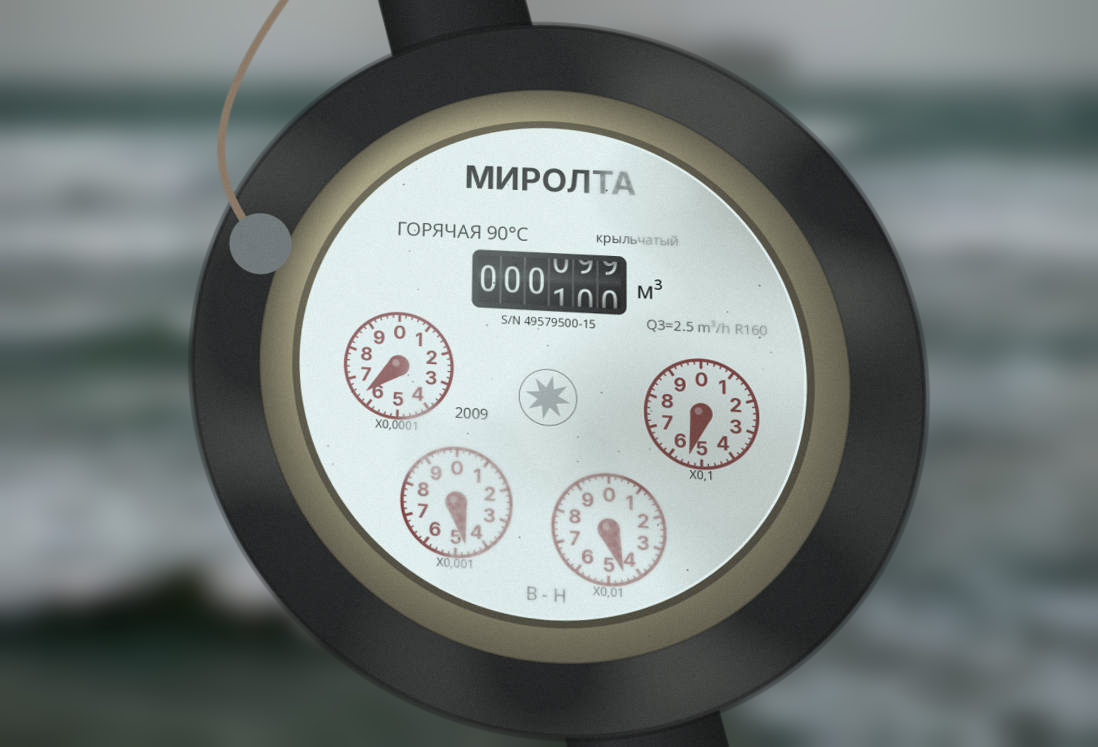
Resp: 99.5446,m³
